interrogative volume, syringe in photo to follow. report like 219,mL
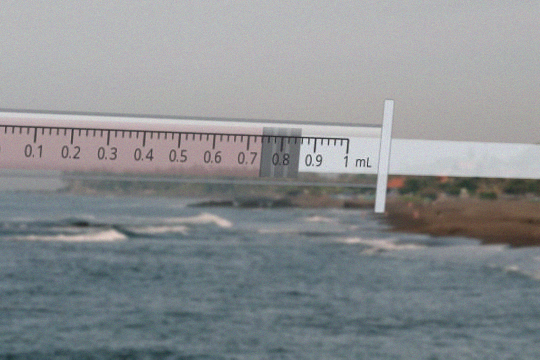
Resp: 0.74,mL
